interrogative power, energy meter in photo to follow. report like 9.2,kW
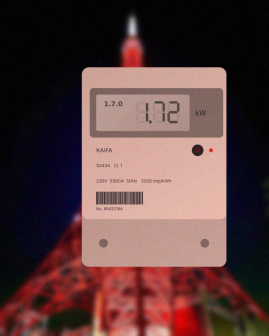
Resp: 1.72,kW
